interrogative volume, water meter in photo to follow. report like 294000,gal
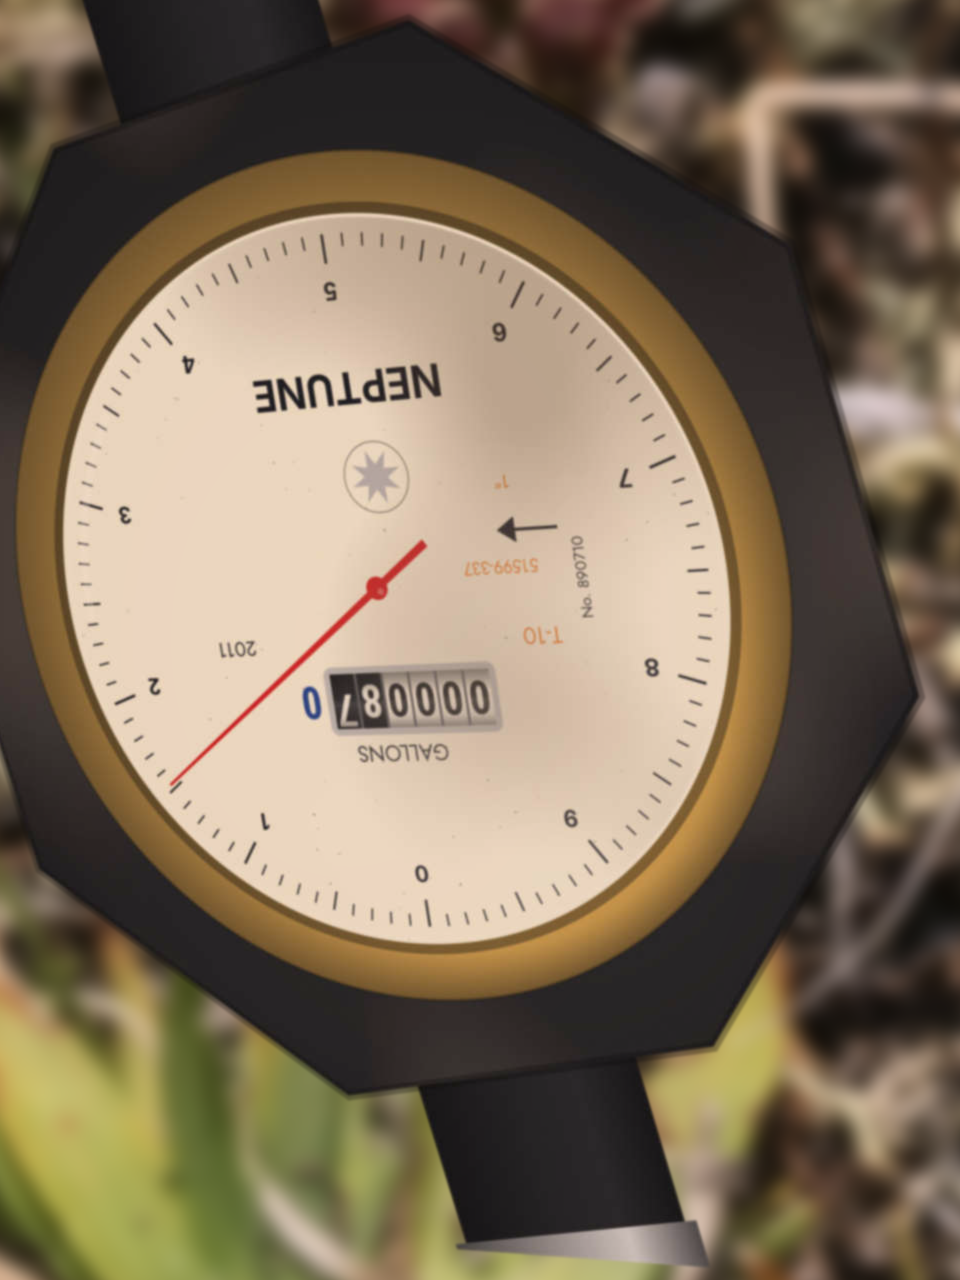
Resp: 871.5,gal
